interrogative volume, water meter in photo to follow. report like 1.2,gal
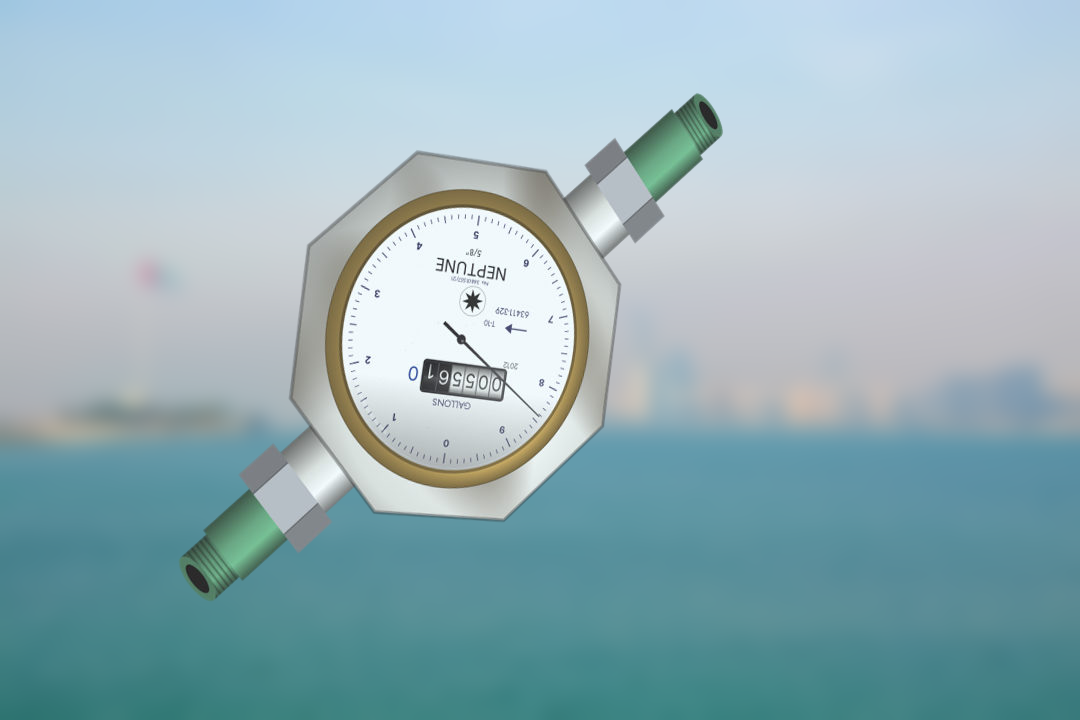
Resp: 55608.4,gal
